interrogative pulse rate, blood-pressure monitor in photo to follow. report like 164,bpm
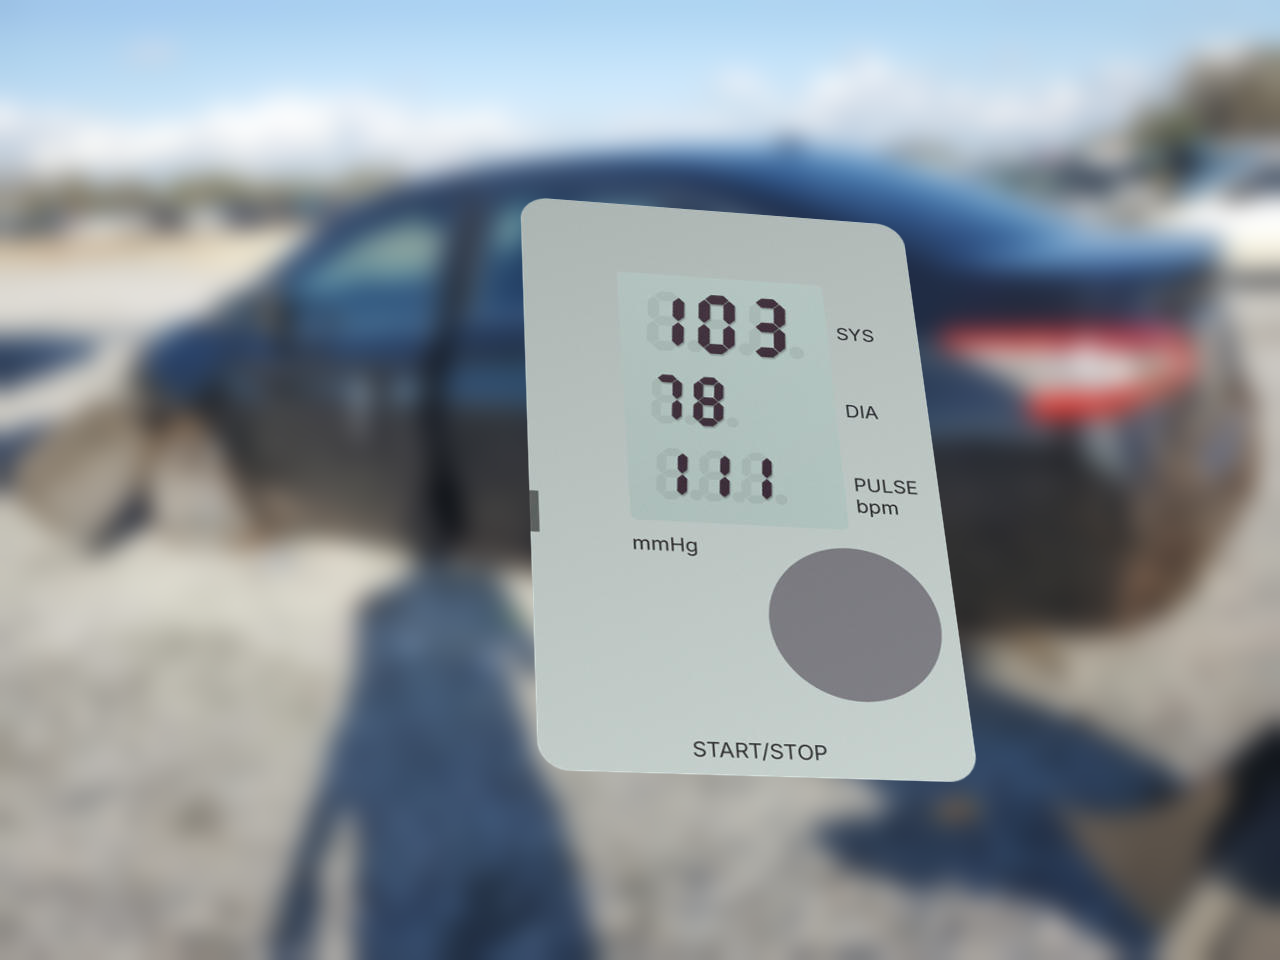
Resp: 111,bpm
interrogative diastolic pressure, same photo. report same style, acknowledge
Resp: 78,mmHg
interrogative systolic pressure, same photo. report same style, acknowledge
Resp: 103,mmHg
